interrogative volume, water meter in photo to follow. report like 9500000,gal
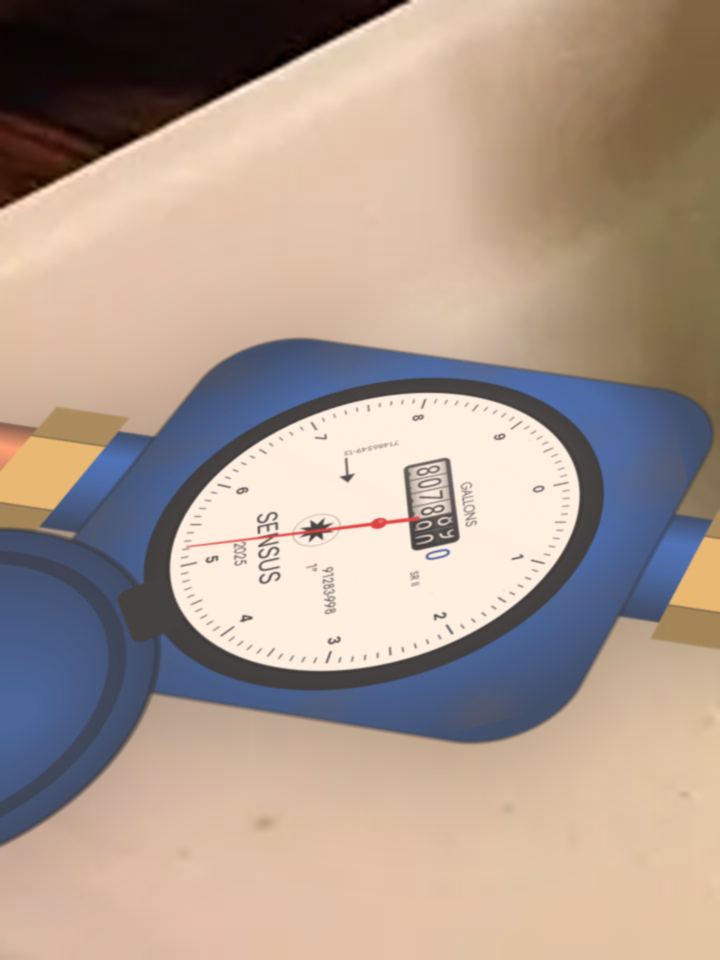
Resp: 8078895.2,gal
